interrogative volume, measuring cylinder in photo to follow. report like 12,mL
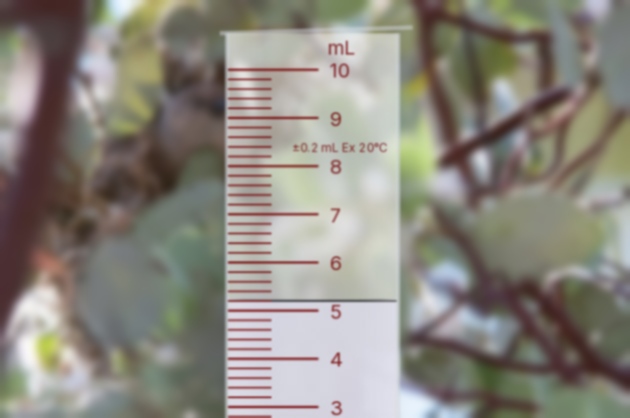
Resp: 5.2,mL
